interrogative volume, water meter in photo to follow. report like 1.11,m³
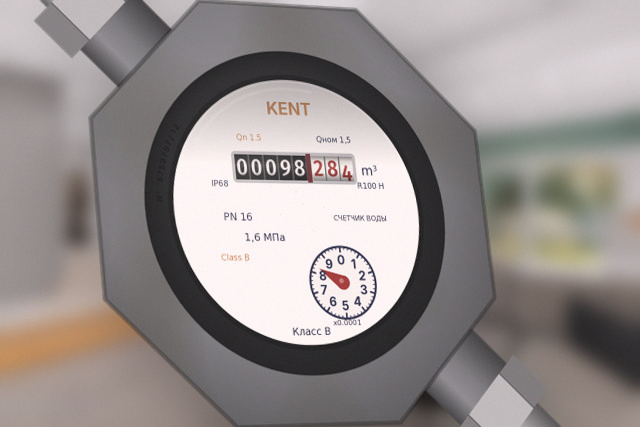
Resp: 98.2838,m³
